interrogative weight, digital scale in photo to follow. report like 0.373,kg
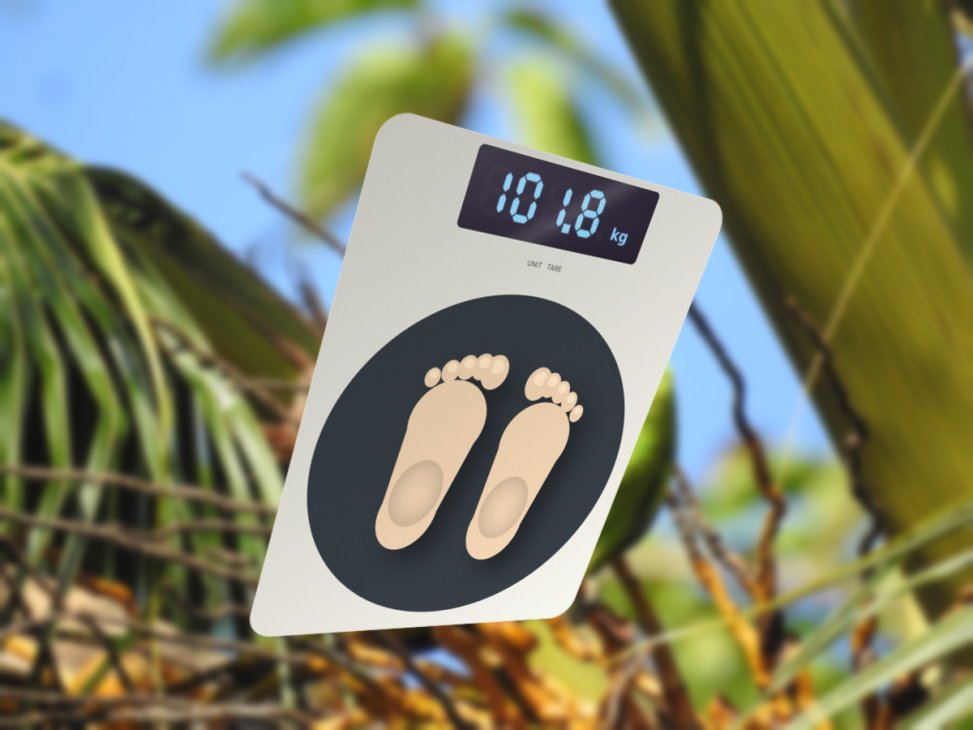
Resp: 101.8,kg
